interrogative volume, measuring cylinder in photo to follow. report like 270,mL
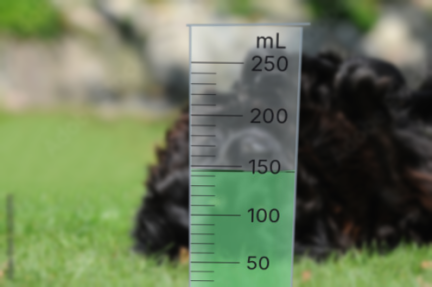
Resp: 145,mL
